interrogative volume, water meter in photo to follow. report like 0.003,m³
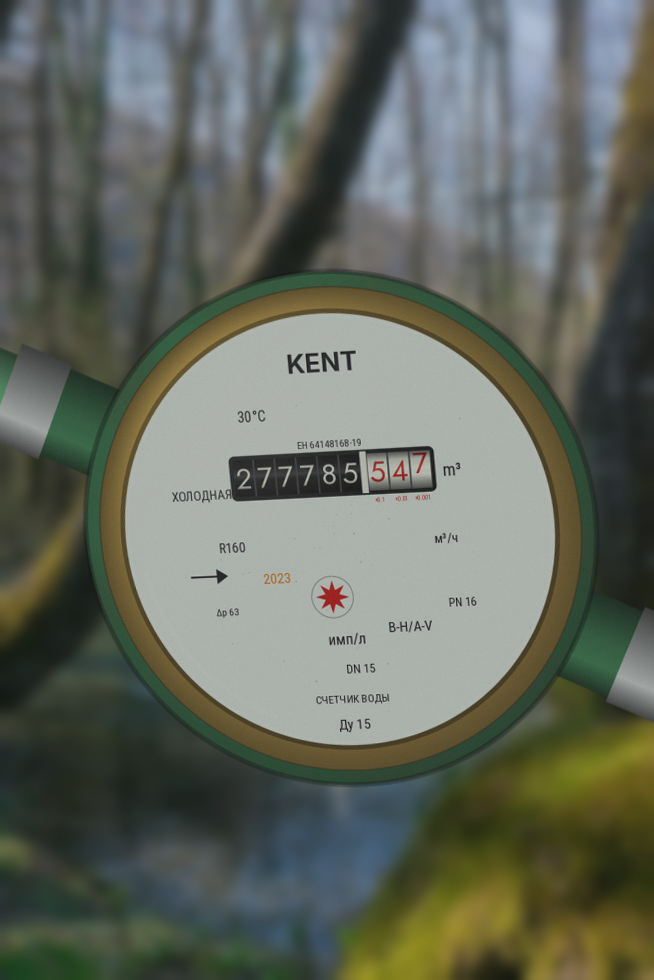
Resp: 277785.547,m³
